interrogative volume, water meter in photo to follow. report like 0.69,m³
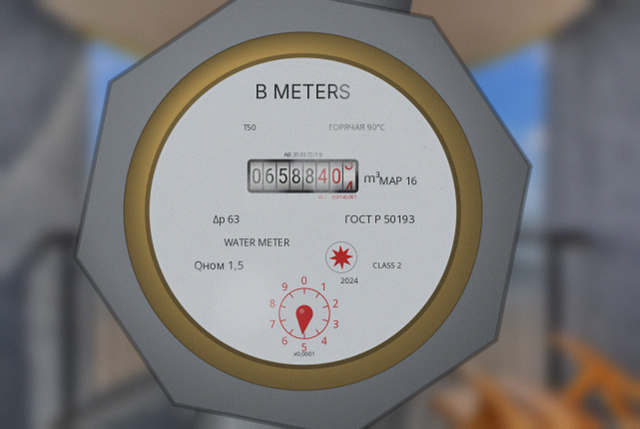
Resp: 6588.4035,m³
